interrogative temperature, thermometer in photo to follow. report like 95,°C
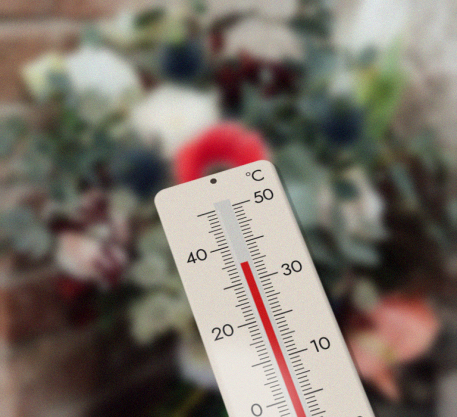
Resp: 35,°C
